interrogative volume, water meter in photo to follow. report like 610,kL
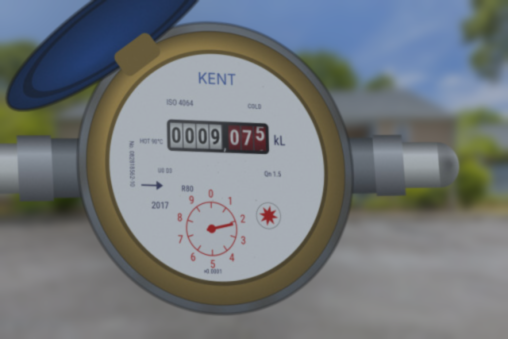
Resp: 9.0752,kL
